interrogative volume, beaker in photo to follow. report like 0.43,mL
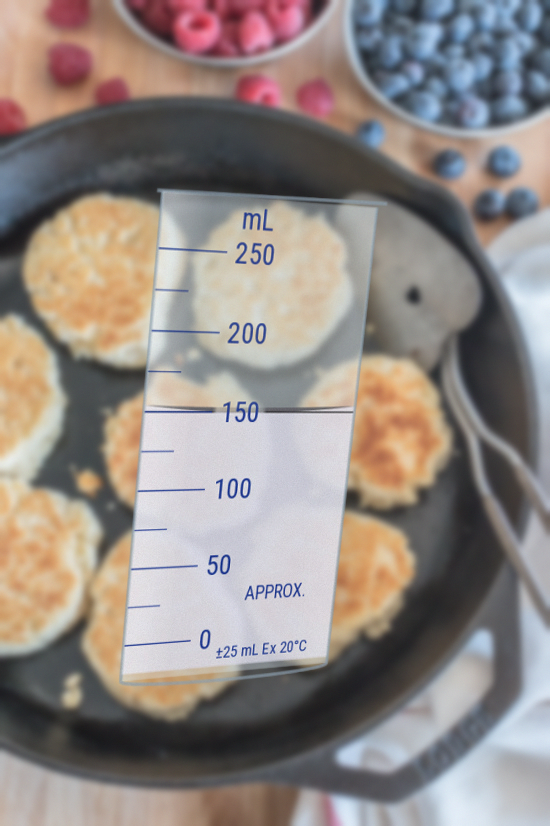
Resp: 150,mL
